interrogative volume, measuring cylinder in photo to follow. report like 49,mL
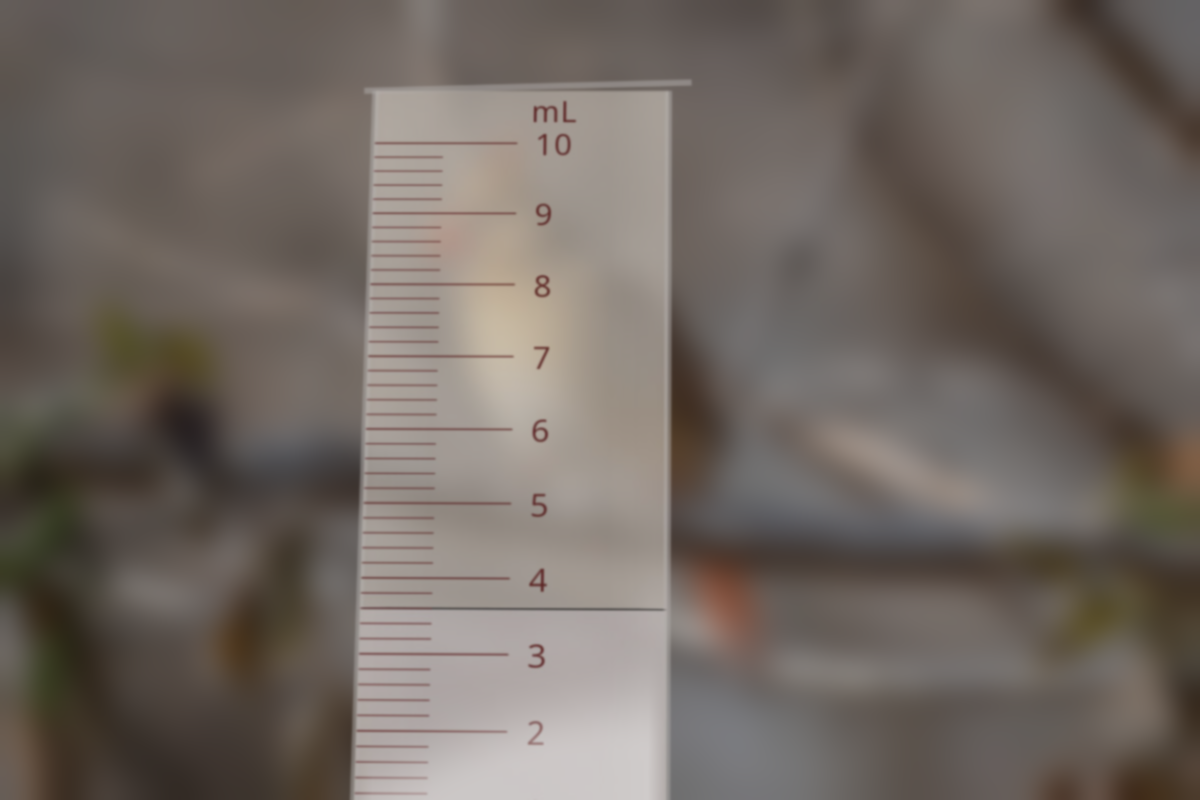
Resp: 3.6,mL
